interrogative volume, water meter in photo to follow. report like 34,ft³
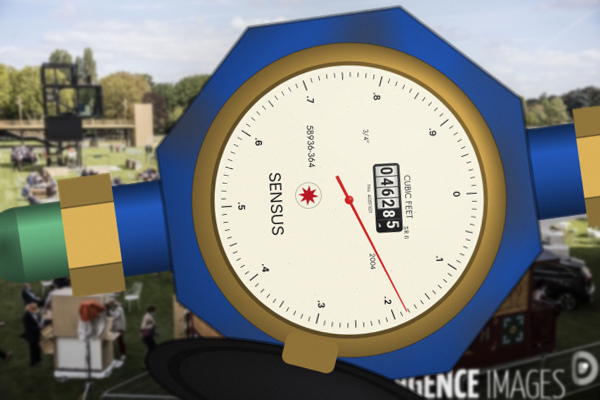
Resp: 46285.18,ft³
